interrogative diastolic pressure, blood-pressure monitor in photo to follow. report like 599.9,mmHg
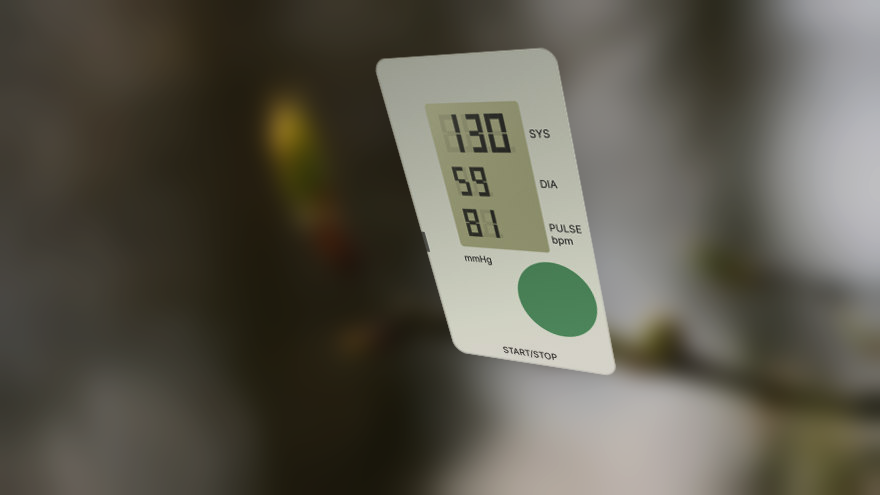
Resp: 59,mmHg
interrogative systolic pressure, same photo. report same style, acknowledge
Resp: 130,mmHg
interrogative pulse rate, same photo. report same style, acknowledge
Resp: 81,bpm
